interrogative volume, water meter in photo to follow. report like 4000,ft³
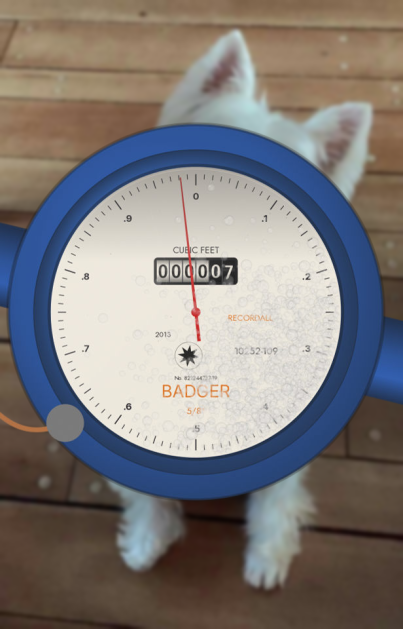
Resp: 6.98,ft³
